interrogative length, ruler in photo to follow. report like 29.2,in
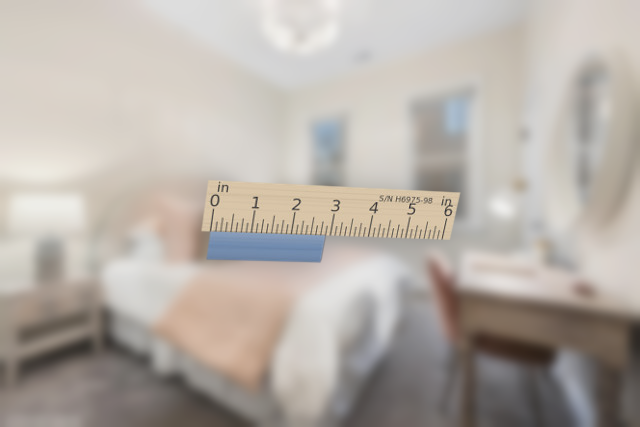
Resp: 2.875,in
